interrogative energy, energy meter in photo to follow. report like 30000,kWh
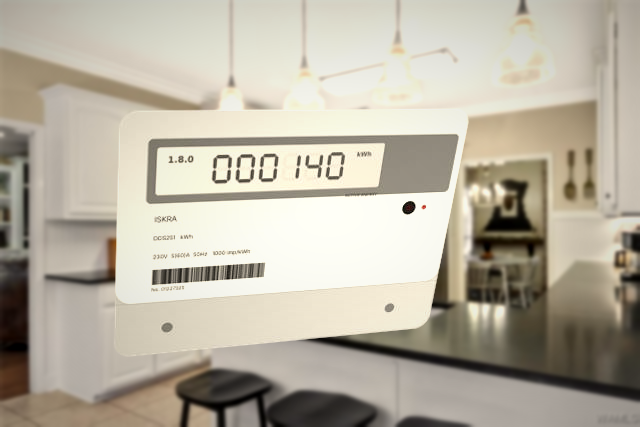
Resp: 140,kWh
